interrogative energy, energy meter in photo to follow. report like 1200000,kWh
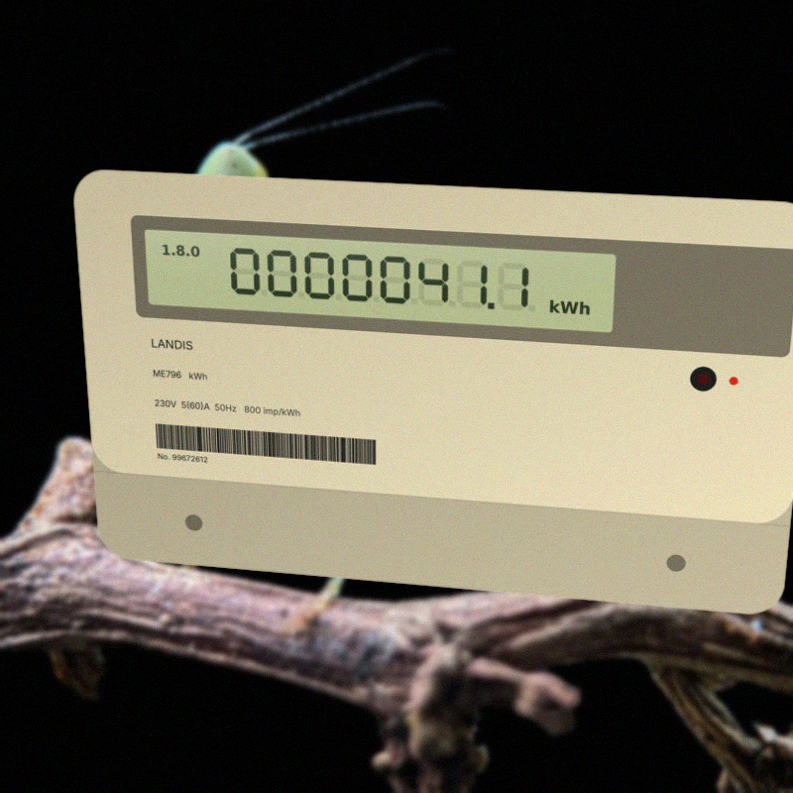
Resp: 41.1,kWh
